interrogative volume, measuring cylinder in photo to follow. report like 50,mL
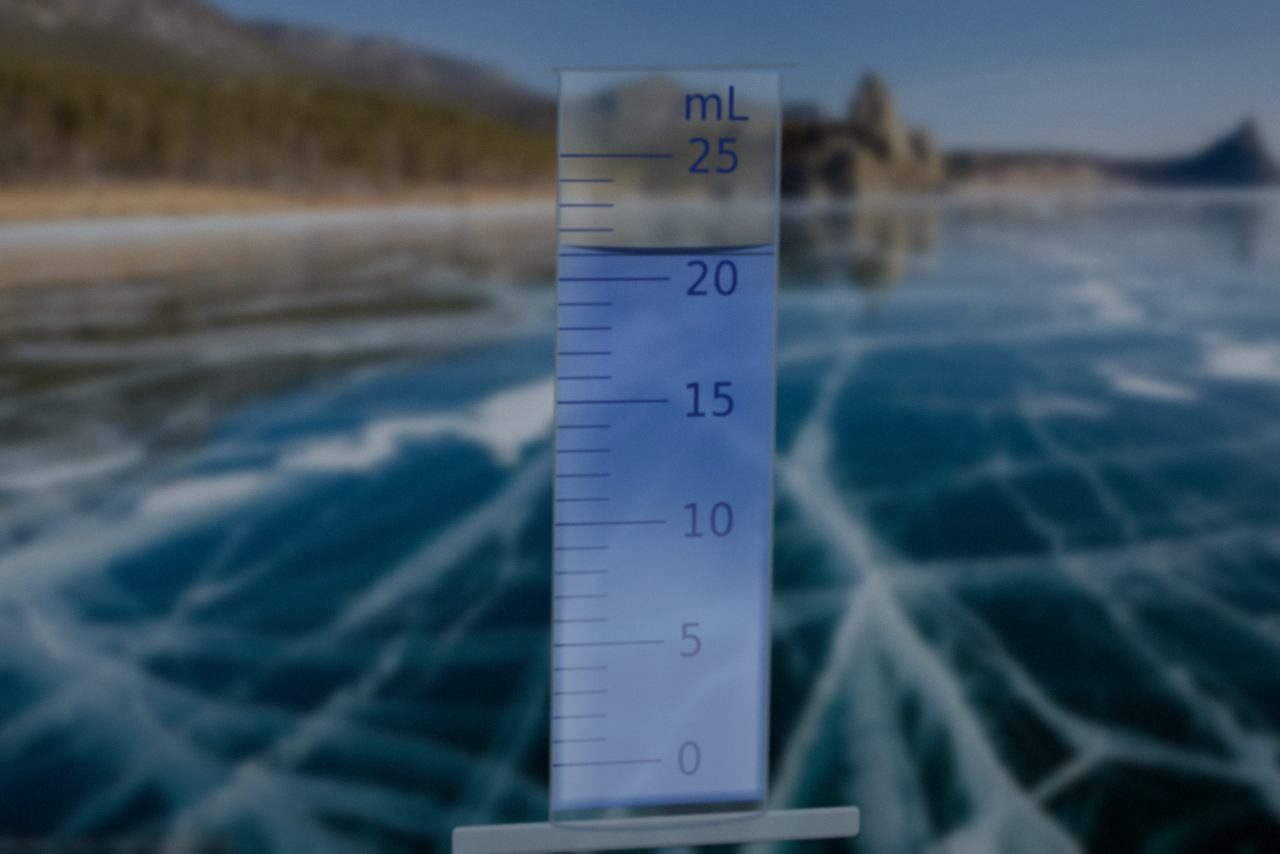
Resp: 21,mL
